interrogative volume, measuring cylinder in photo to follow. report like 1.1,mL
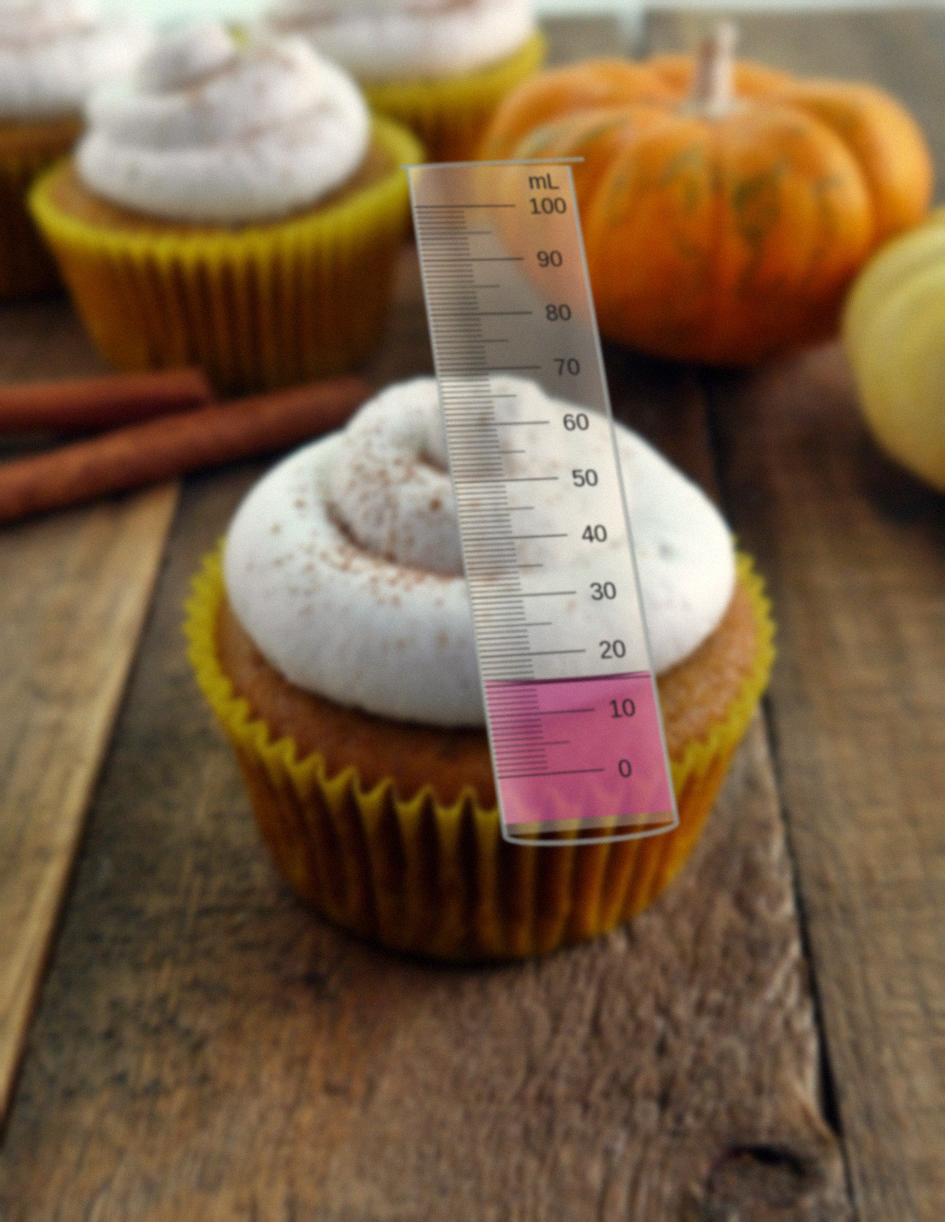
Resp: 15,mL
